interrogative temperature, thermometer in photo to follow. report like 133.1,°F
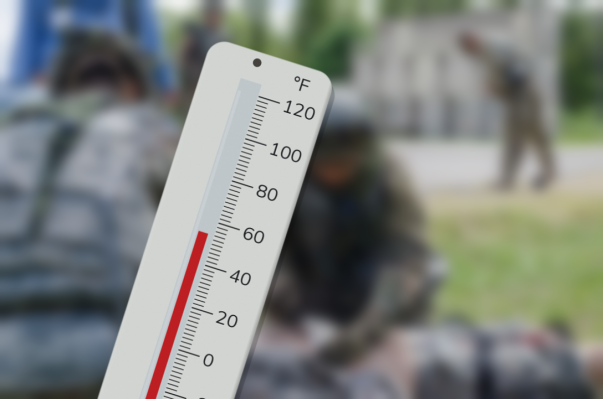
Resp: 54,°F
